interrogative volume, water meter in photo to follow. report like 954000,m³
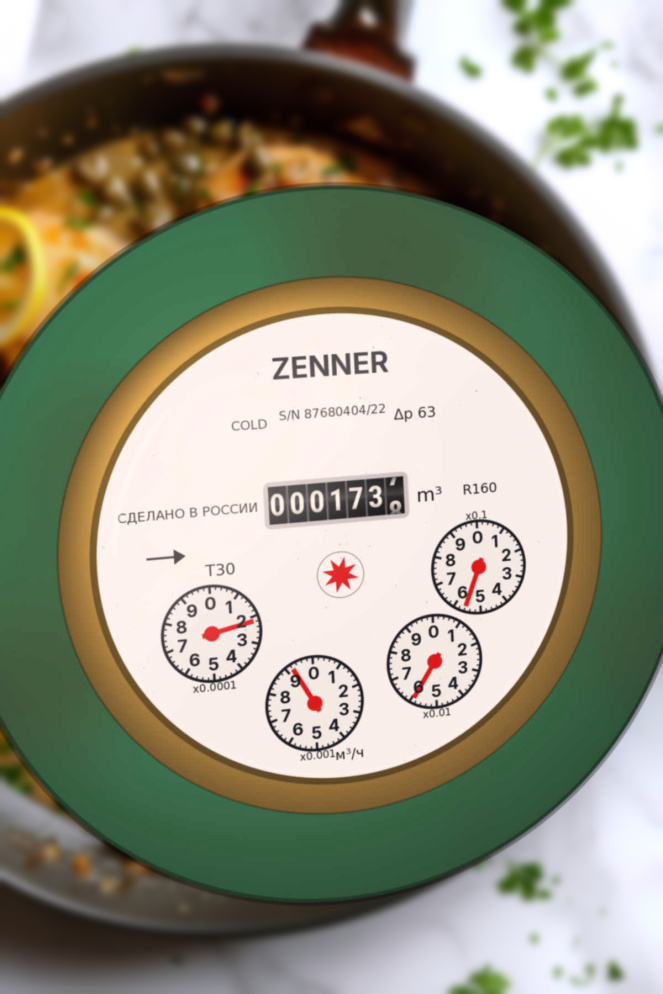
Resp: 1737.5592,m³
